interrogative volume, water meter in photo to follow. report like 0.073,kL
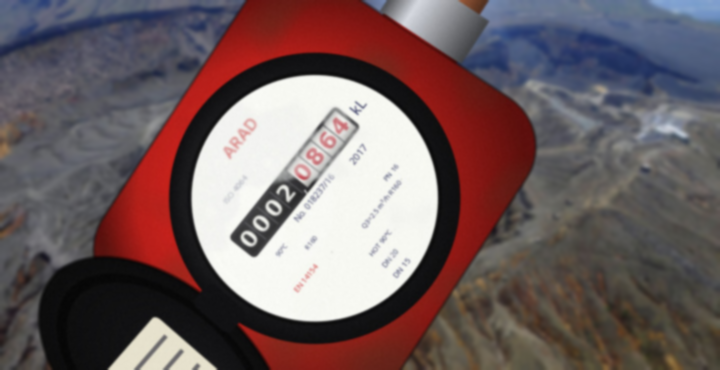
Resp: 2.0864,kL
